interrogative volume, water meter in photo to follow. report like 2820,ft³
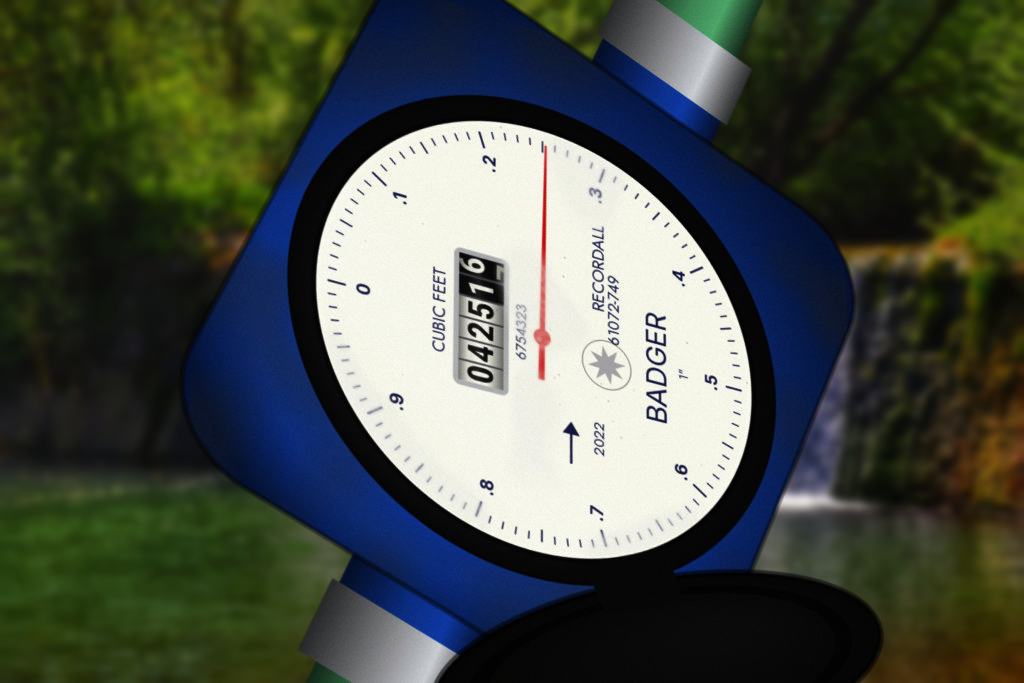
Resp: 42516.25,ft³
